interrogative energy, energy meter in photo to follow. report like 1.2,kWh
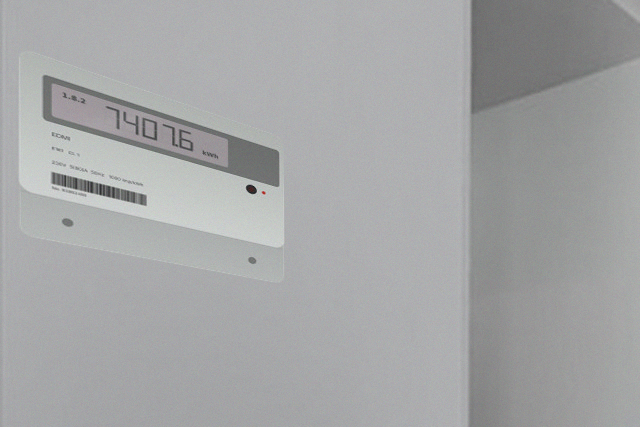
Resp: 7407.6,kWh
